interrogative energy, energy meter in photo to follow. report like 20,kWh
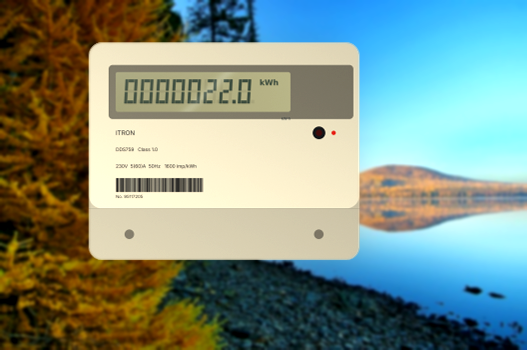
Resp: 22.0,kWh
